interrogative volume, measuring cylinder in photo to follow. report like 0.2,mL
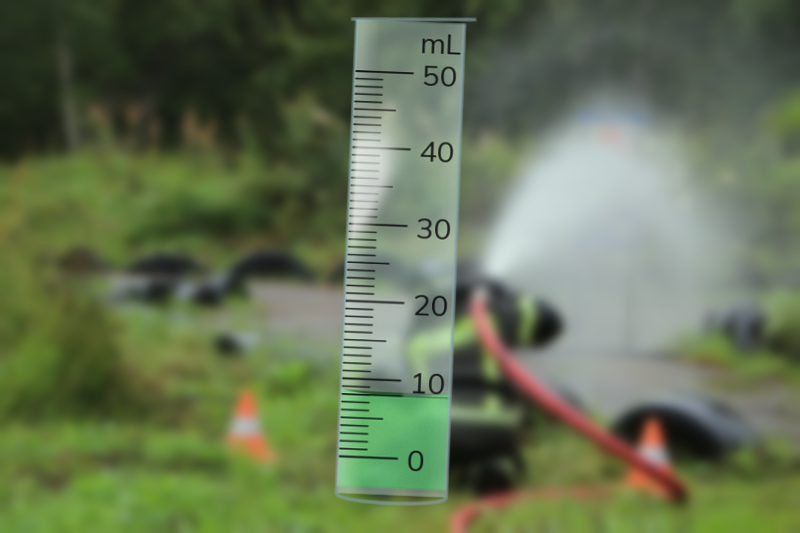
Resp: 8,mL
